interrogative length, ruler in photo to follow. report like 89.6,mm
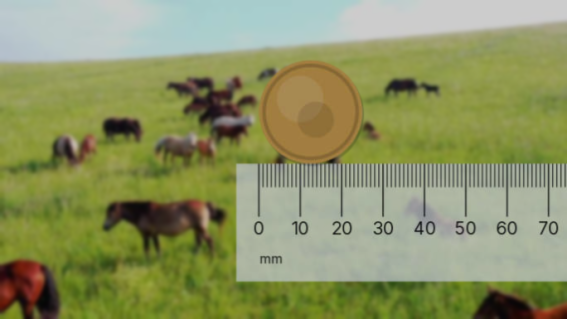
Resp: 25,mm
